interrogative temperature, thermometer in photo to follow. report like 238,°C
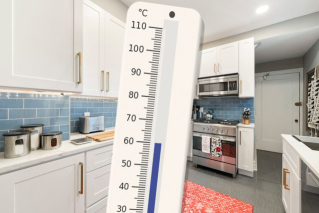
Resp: 60,°C
